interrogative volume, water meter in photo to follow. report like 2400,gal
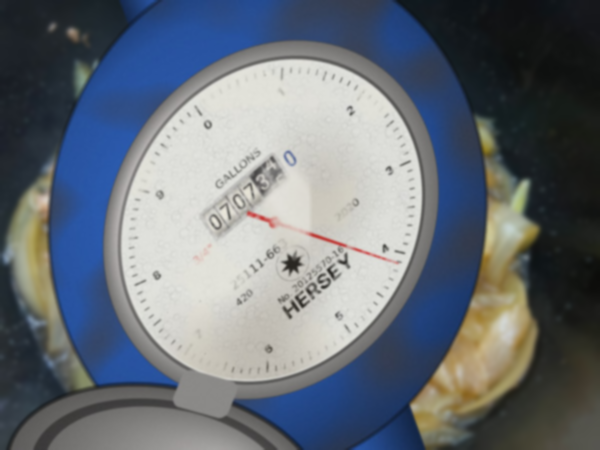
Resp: 707344.1,gal
